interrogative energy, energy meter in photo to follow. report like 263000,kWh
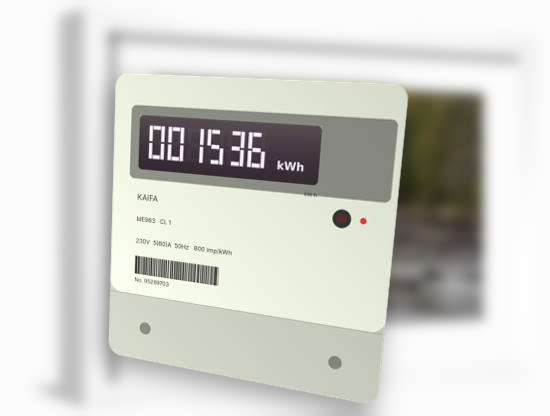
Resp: 1536,kWh
